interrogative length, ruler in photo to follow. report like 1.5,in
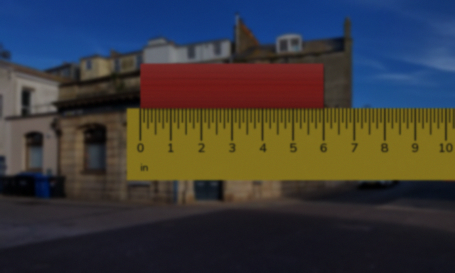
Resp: 6,in
